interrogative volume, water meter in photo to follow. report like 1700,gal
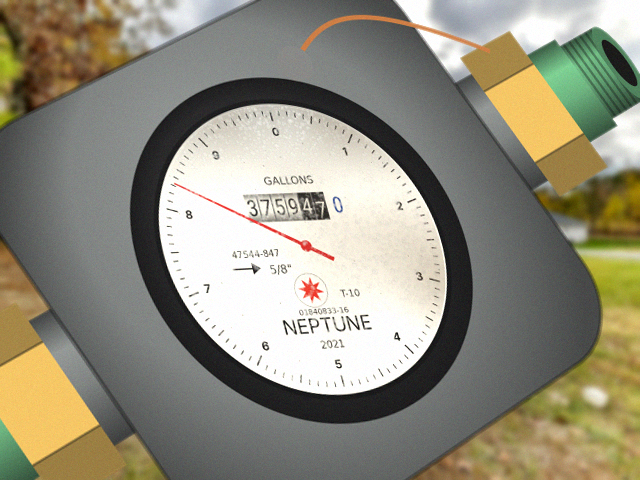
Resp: 3759468.3,gal
